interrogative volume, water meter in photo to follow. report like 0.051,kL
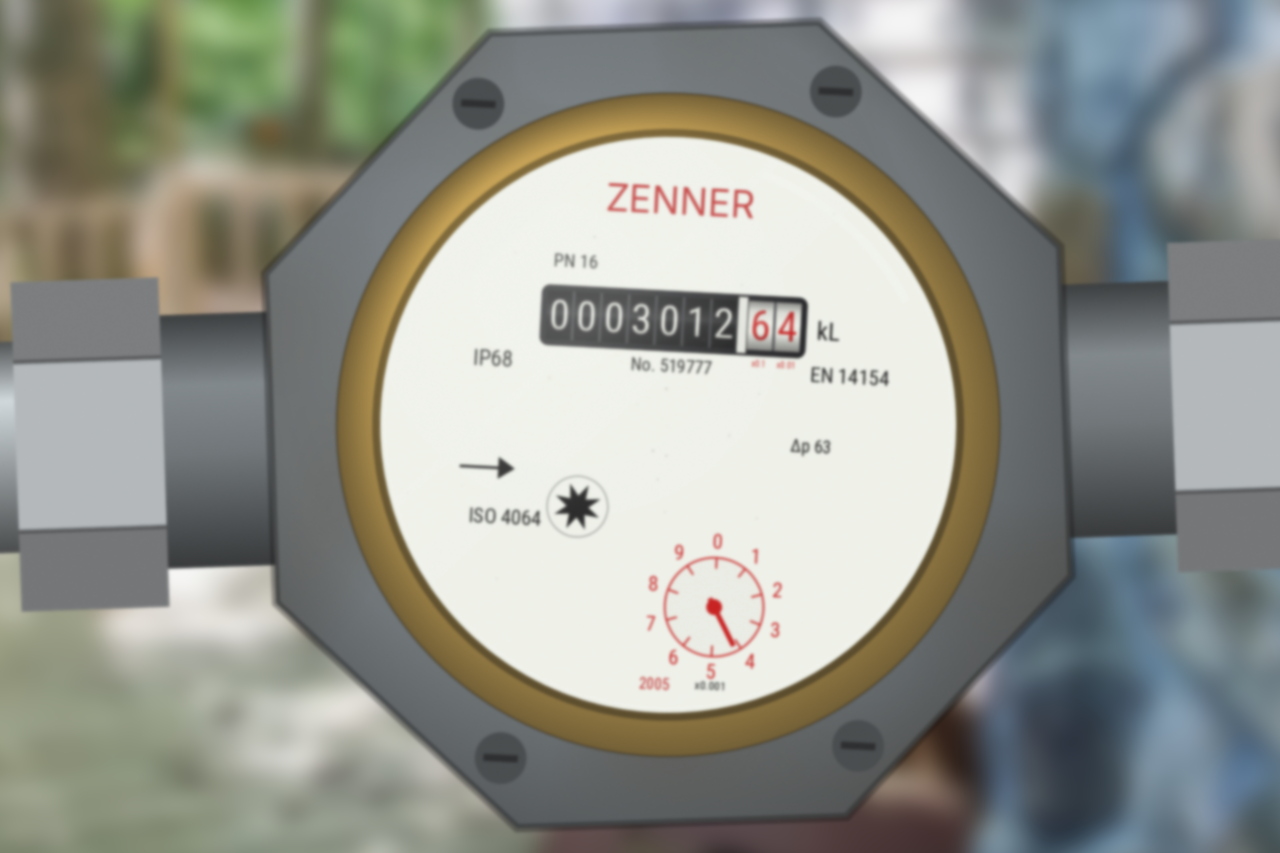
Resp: 3012.644,kL
